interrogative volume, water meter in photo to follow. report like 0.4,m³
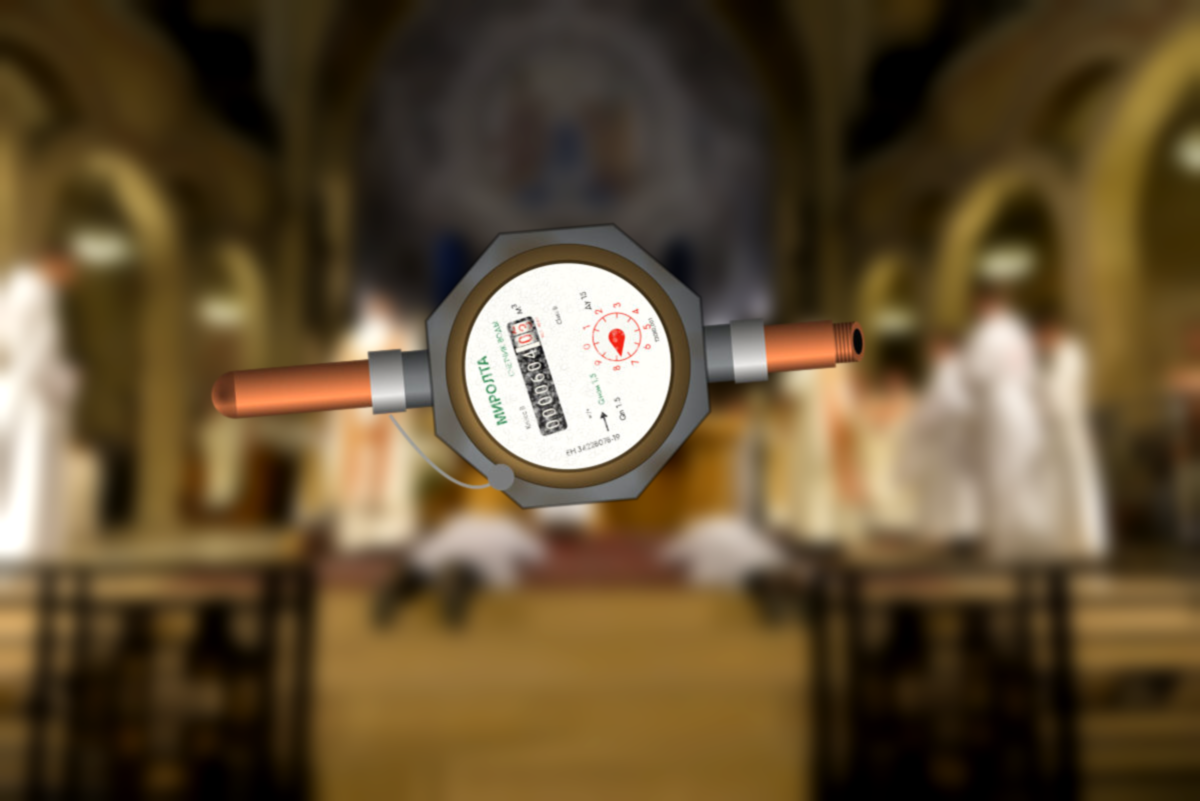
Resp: 604.027,m³
